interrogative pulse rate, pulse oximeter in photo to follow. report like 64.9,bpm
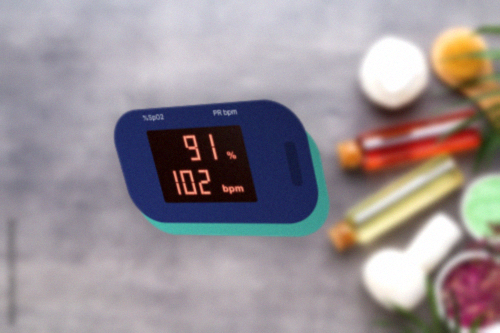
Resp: 102,bpm
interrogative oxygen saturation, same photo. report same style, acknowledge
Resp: 91,%
